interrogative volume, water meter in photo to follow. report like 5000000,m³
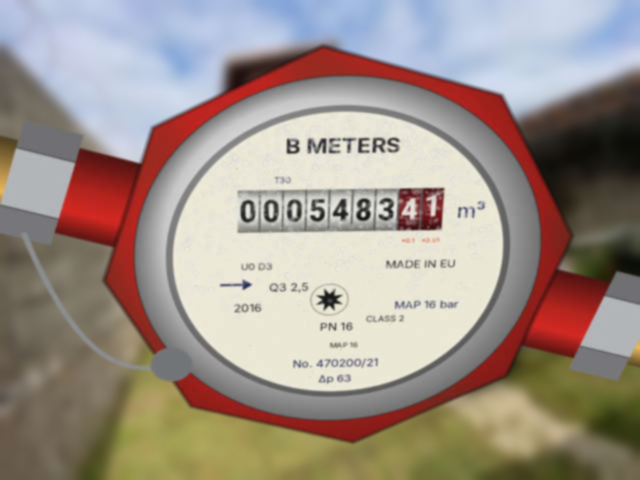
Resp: 5483.41,m³
